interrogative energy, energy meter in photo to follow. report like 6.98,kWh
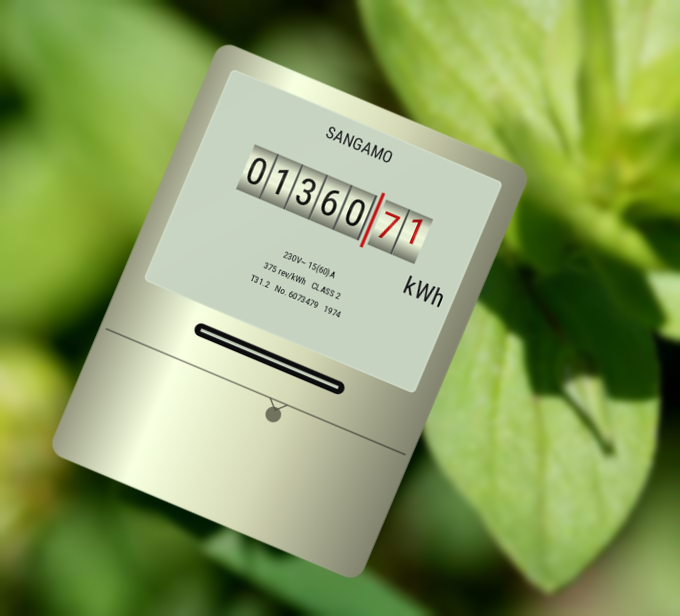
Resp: 1360.71,kWh
